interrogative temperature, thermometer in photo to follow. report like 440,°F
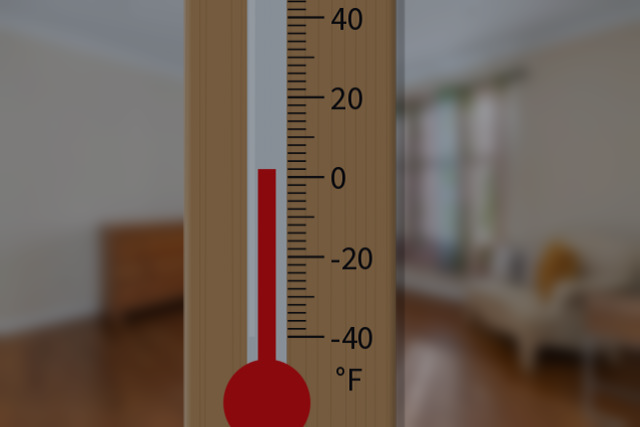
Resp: 2,°F
